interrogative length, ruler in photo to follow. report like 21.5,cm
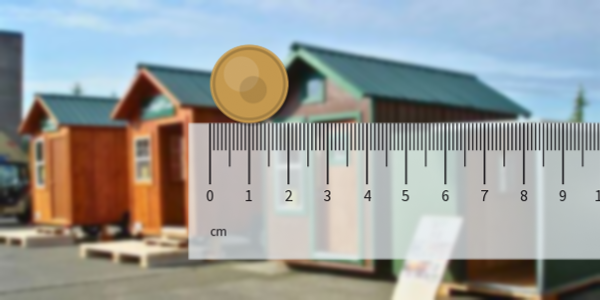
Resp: 2,cm
